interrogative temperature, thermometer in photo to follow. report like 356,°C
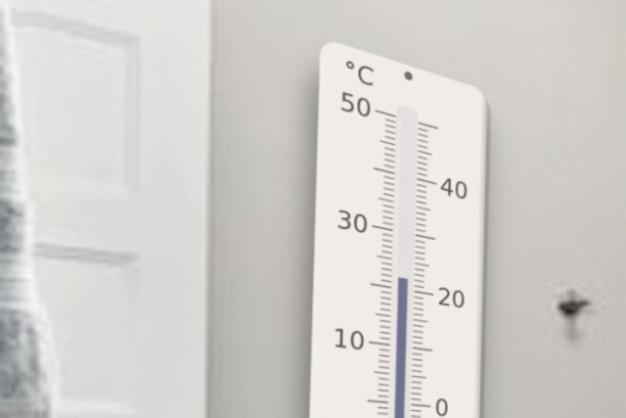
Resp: 22,°C
